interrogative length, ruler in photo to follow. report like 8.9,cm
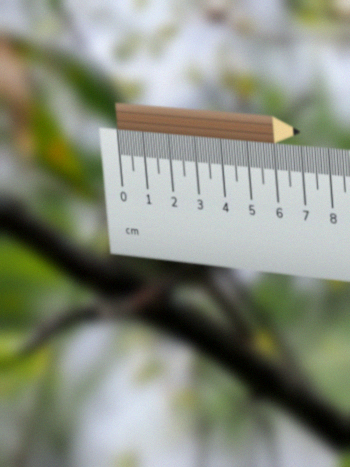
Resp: 7,cm
